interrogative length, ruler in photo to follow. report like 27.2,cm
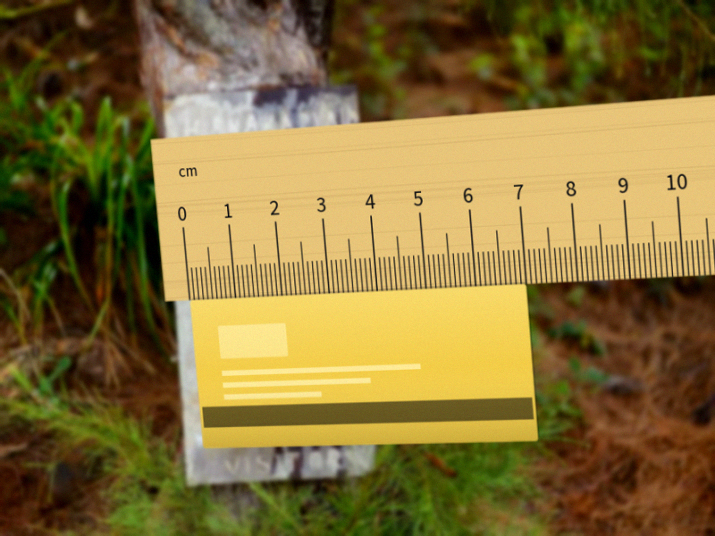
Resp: 7,cm
